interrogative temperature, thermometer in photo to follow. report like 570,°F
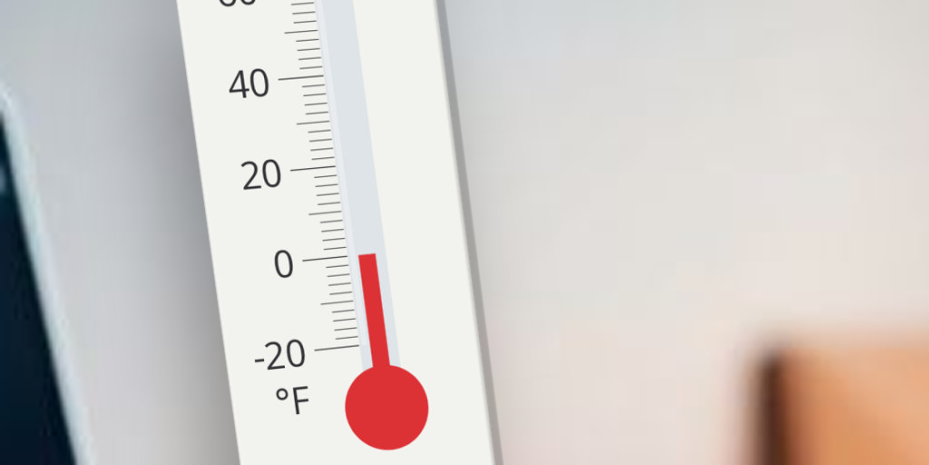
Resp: 0,°F
